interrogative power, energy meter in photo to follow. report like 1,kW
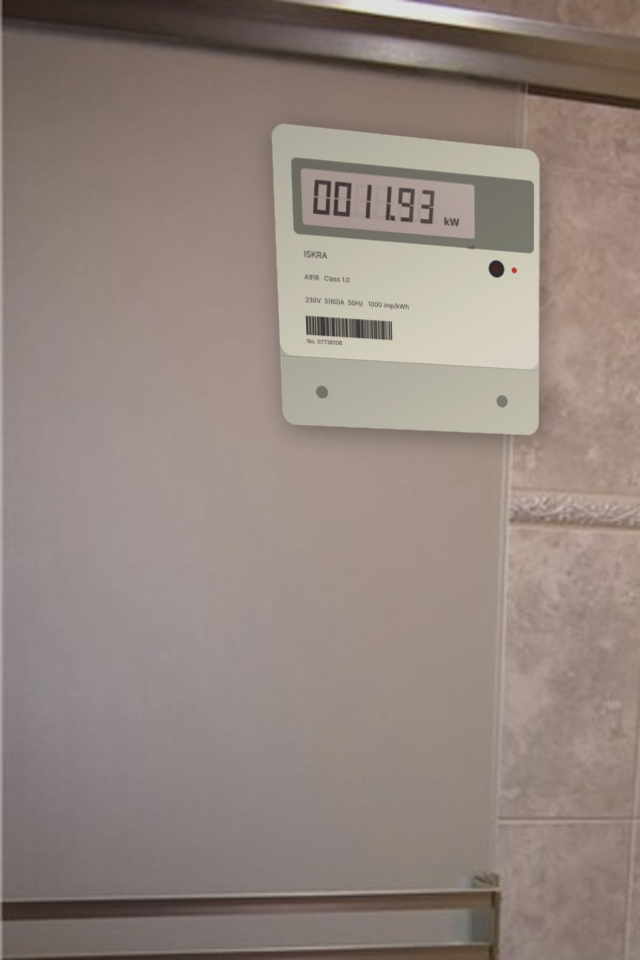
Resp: 11.93,kW
